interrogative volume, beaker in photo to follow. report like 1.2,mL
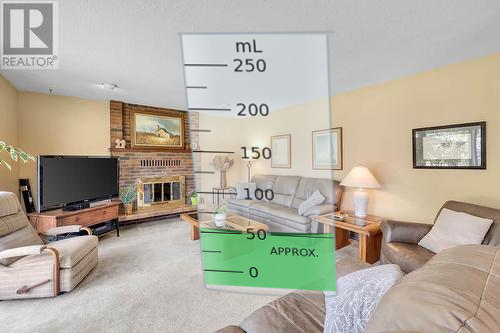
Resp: 50,mL
